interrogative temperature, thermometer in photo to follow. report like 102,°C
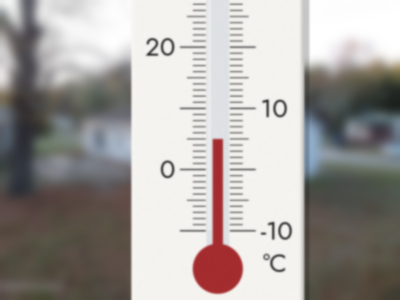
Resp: 5,°C
